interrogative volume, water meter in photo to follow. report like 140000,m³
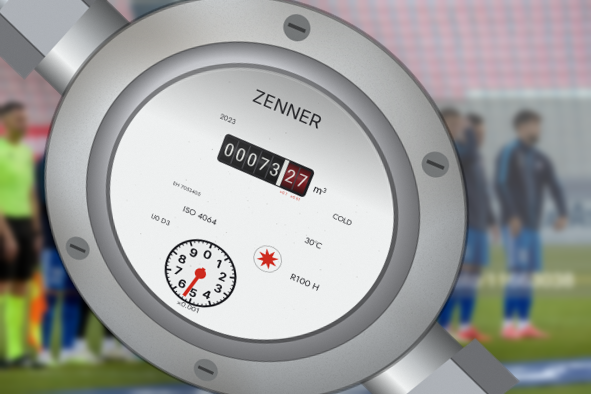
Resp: 73.275,m³
